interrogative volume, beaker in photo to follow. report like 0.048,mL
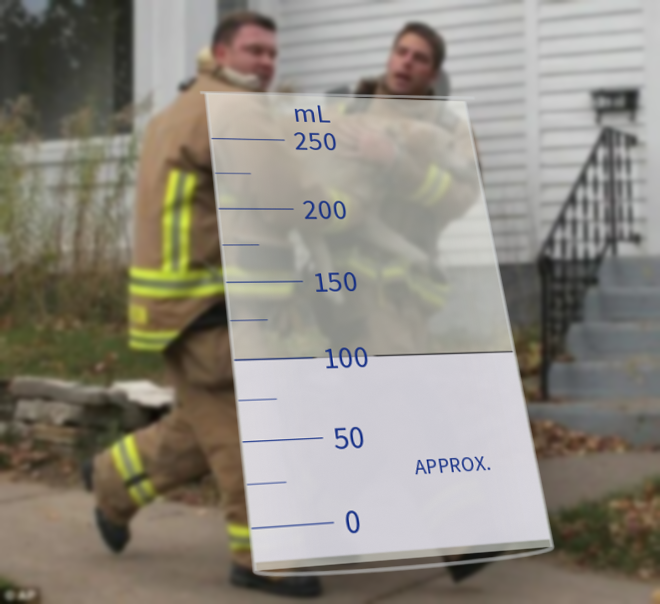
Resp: 100,mL
